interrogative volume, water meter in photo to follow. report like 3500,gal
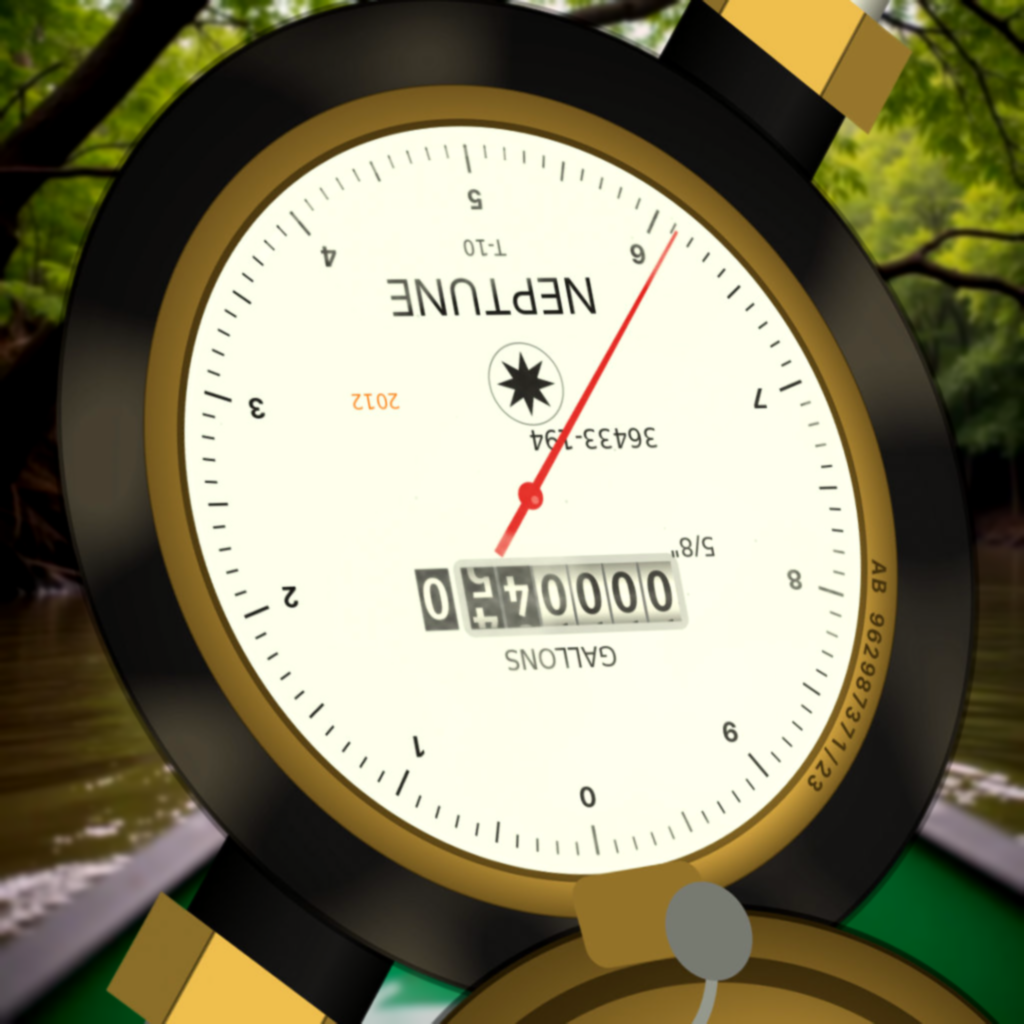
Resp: 446.1,gal
